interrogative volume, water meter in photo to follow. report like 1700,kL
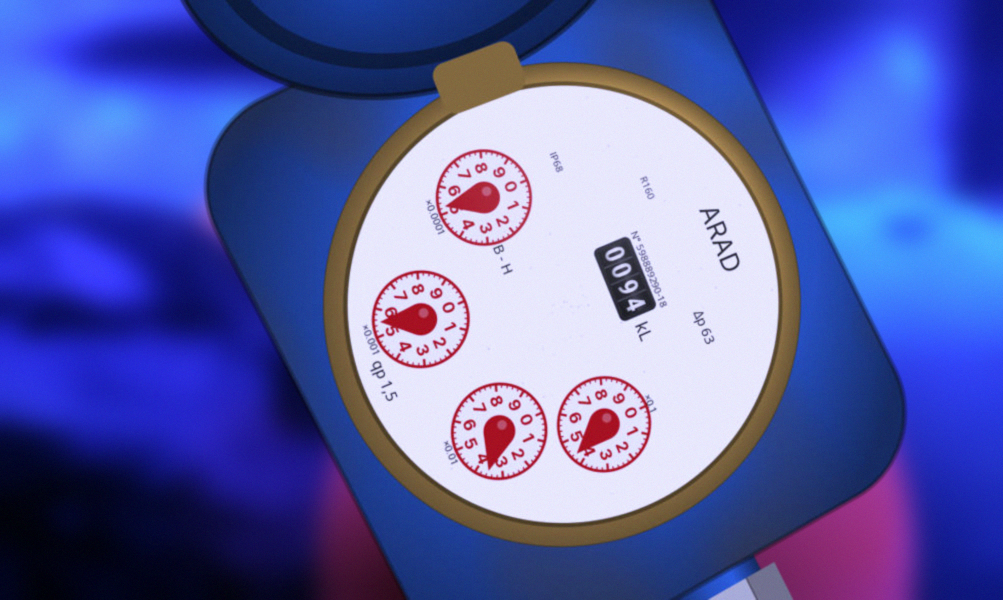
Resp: 94.4355,kL
